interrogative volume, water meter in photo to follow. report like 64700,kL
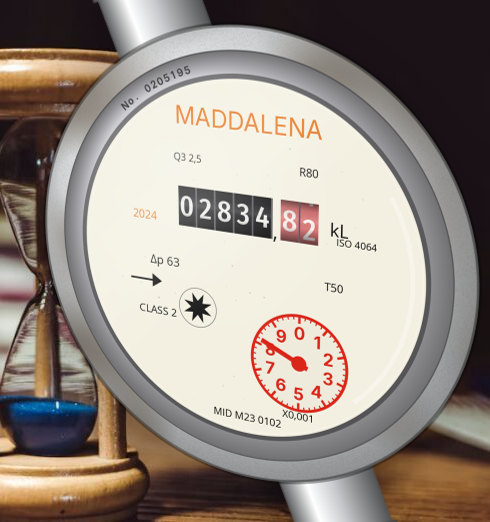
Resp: 2834.818,kL
